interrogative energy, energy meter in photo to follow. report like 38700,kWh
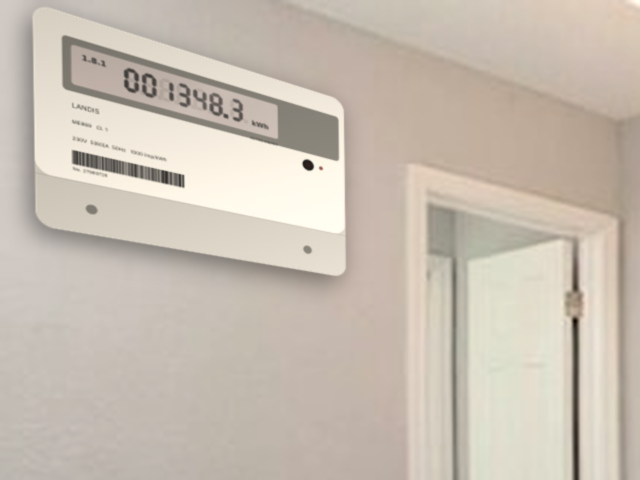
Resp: 1348.3,kWh
